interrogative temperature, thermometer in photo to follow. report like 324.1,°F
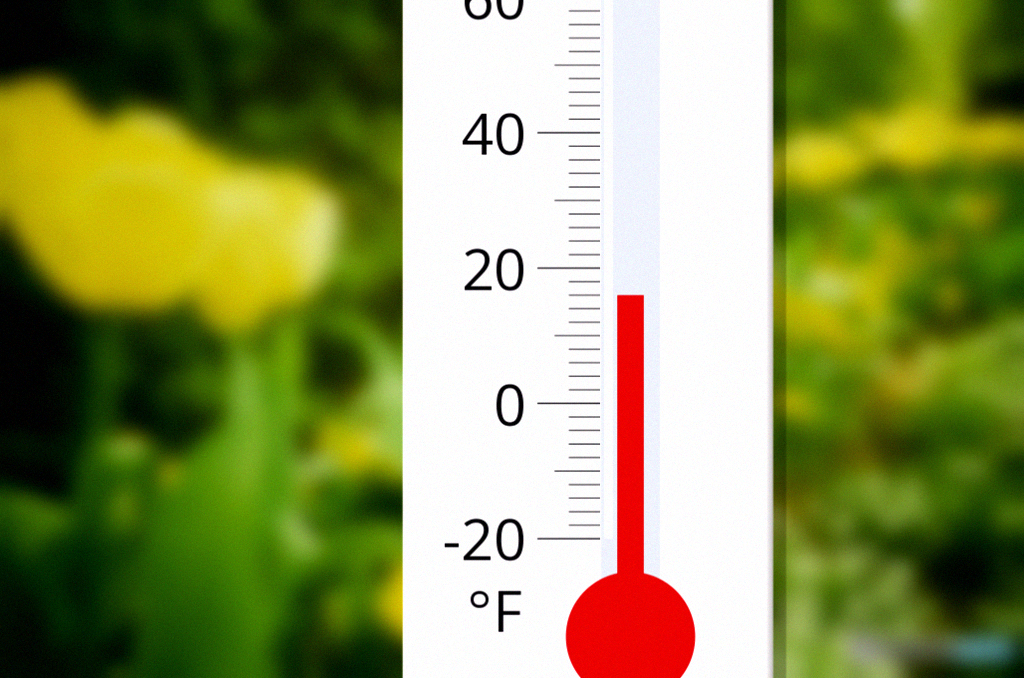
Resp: 16,°F
